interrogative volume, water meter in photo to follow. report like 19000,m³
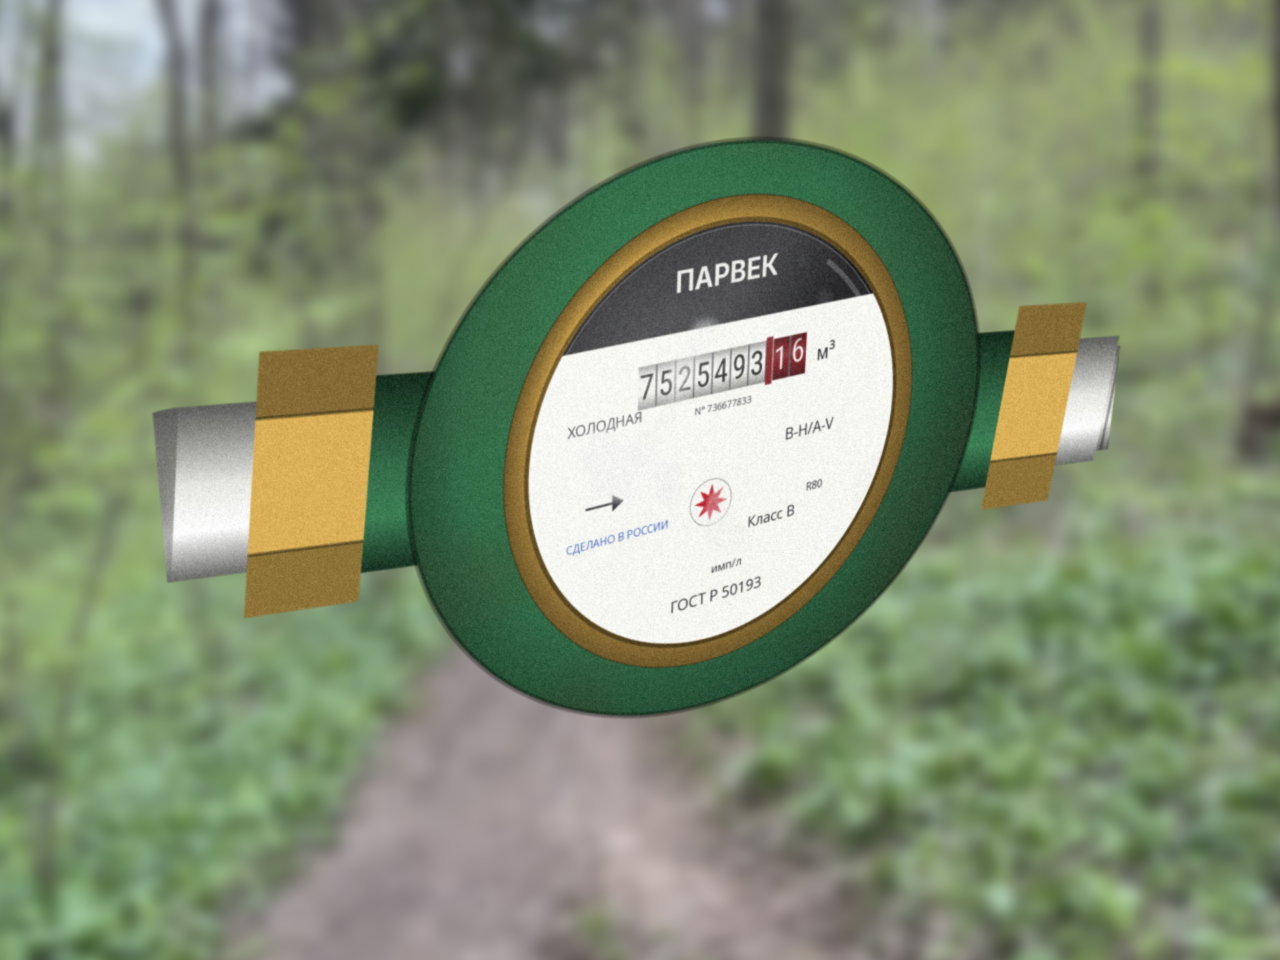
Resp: 7525493.16,m³
